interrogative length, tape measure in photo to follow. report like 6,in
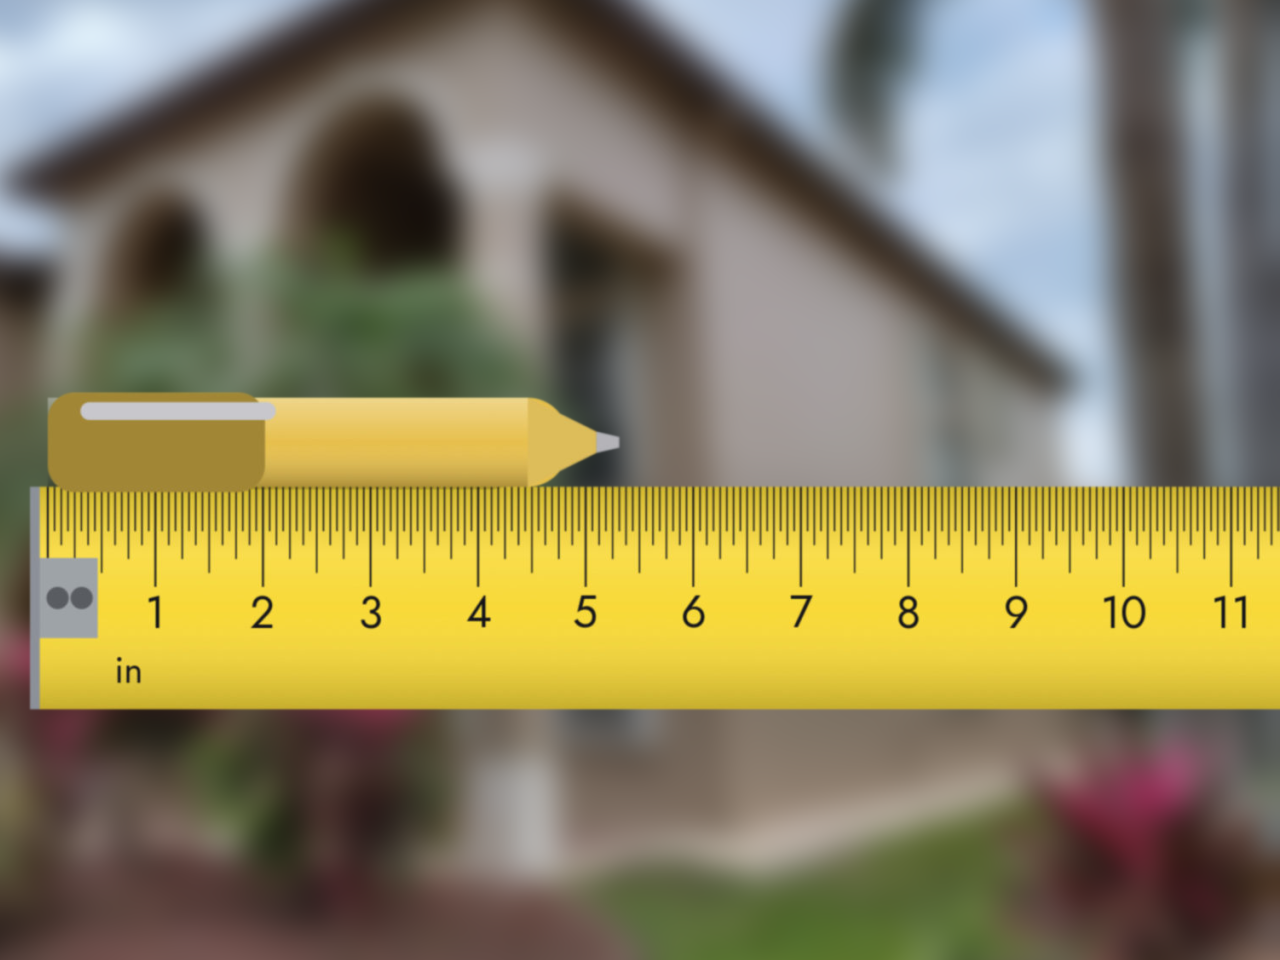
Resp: 5.3125,in
